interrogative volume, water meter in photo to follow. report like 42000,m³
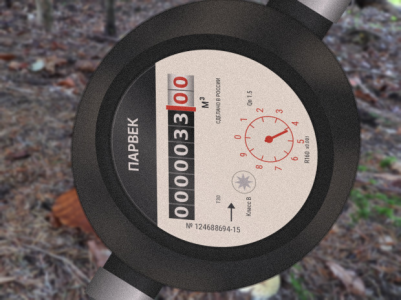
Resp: 33.004,m³
